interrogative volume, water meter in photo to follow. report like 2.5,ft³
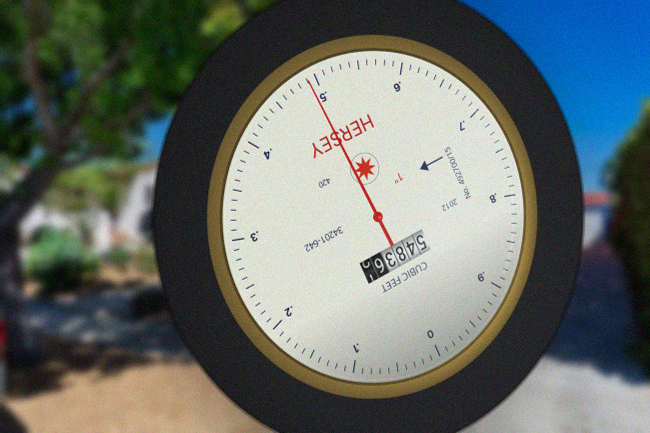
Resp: 548361.49,ft³
